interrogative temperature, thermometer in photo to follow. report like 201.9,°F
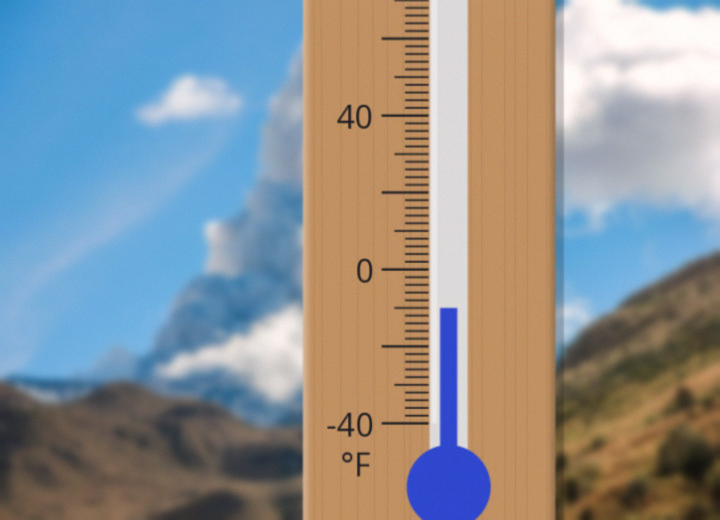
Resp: -10,°F
